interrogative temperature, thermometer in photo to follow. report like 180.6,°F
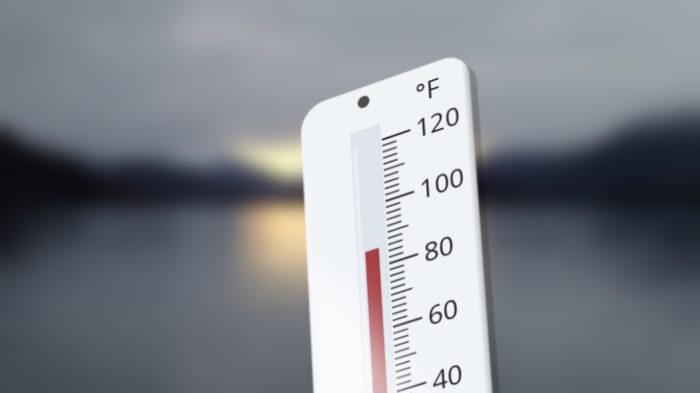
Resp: 86,°F
